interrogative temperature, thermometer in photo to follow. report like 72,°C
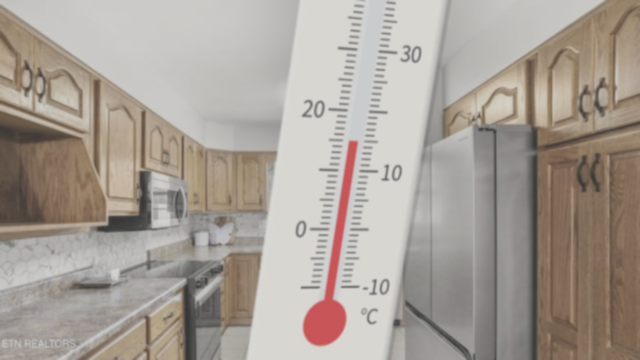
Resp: 15,°C
